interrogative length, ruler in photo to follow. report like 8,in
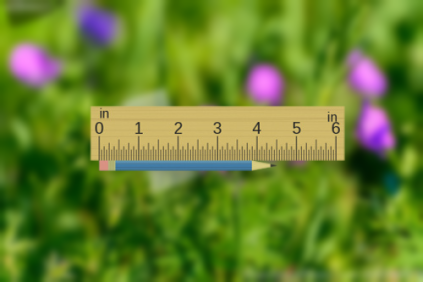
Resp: 4.5,in
